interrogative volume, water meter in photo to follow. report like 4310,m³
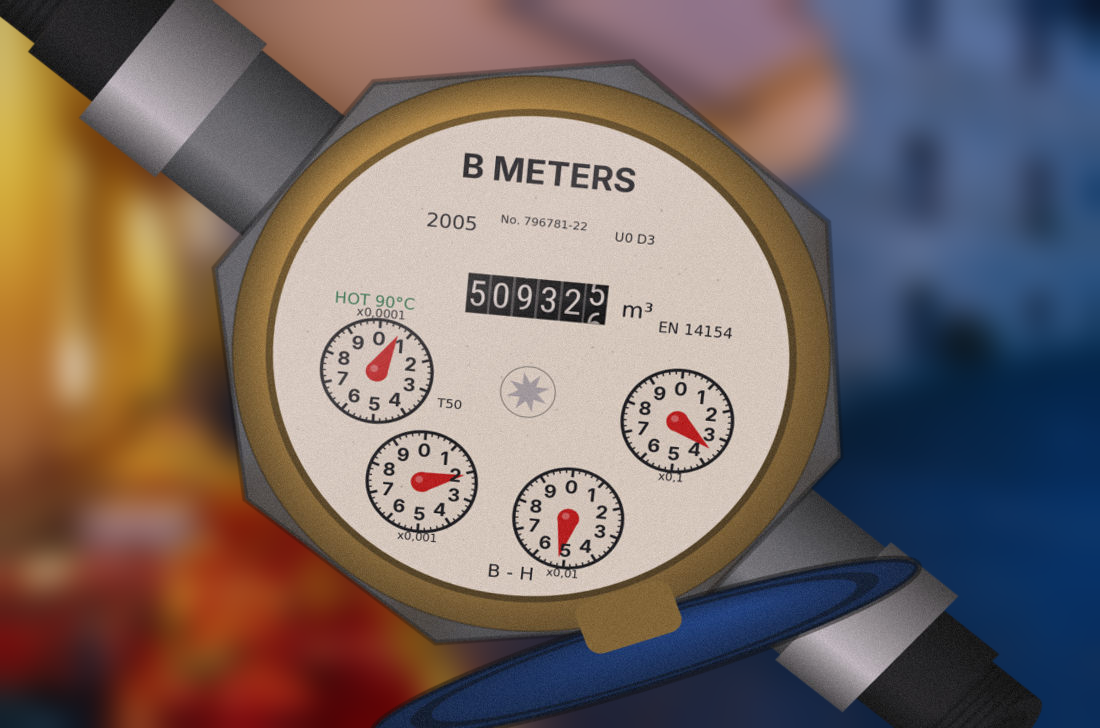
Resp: 509325.3520,m³
